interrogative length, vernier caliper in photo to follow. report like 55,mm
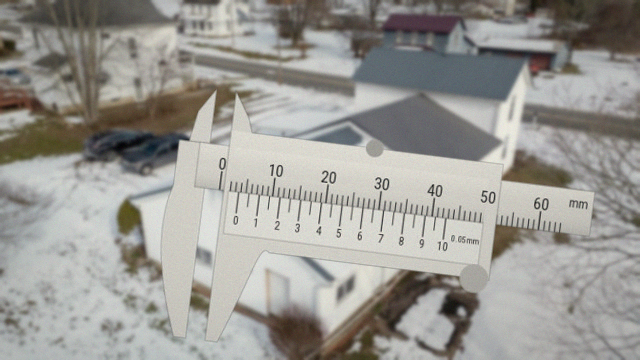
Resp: 3.6,mm
